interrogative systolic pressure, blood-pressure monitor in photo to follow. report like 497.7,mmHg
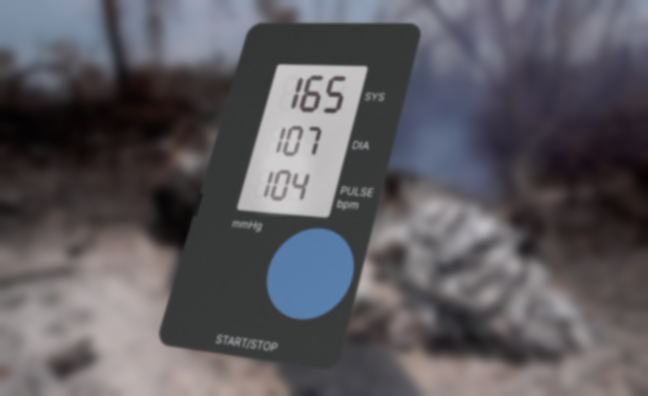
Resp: 165,mmHg
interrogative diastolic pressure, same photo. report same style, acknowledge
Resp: 107,mmHg
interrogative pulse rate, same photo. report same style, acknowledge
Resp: 104,bpm
